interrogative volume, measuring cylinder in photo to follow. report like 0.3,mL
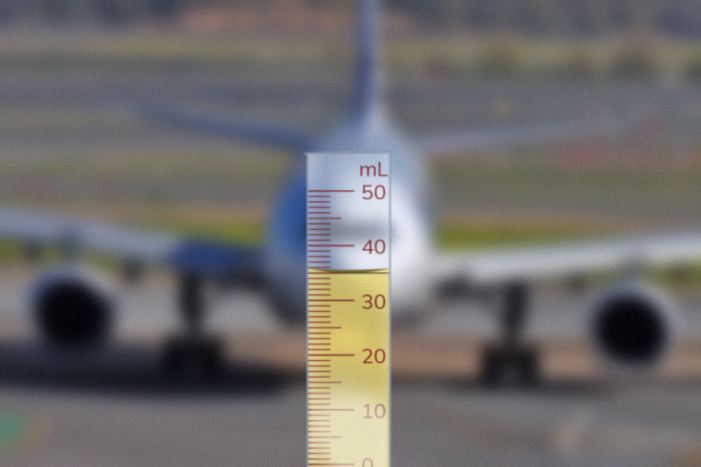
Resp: 35,mL
